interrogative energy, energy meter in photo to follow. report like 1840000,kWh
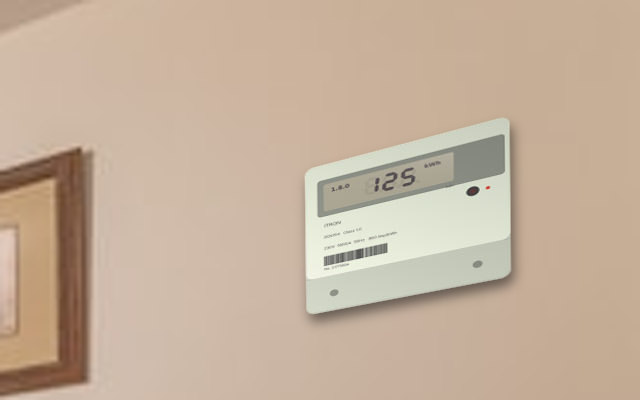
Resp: 125,kWh
